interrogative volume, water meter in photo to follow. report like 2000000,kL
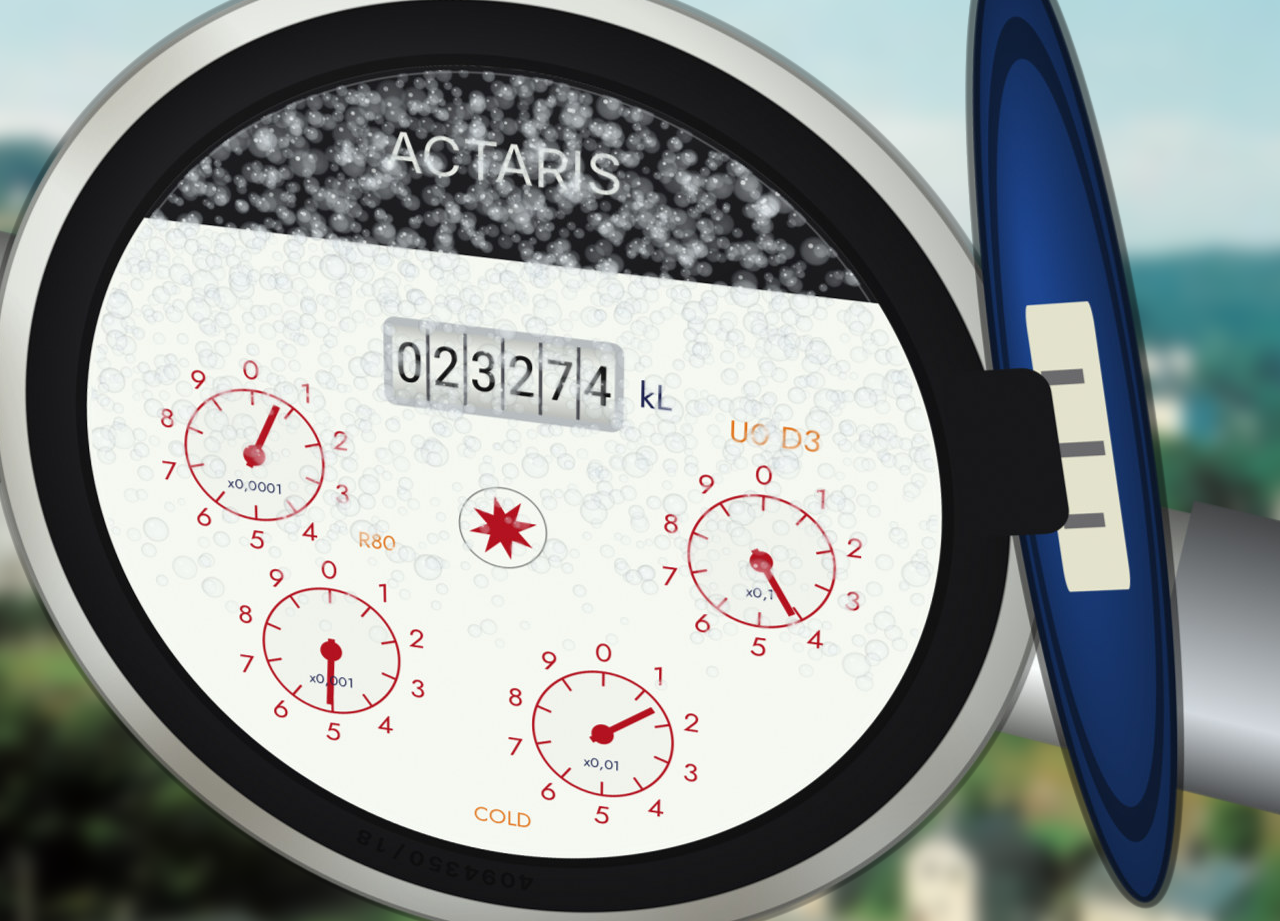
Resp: 23274.4150,kL
